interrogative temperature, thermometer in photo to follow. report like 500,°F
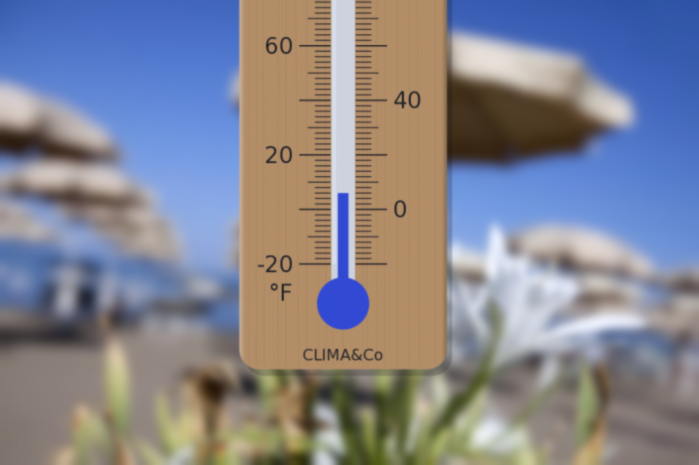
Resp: 6,°F
